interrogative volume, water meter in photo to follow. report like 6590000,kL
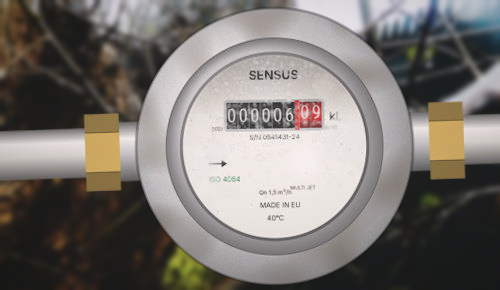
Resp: 6.09,kL
